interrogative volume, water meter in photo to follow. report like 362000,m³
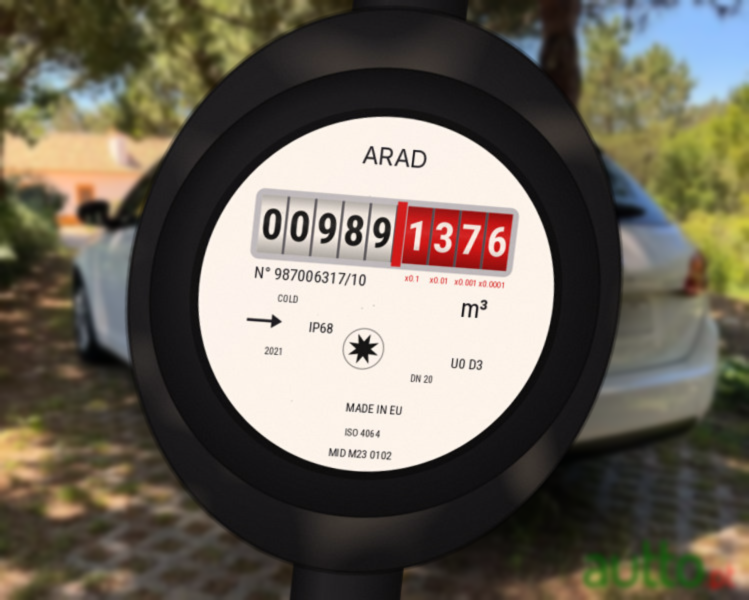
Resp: 989.1376,m³
